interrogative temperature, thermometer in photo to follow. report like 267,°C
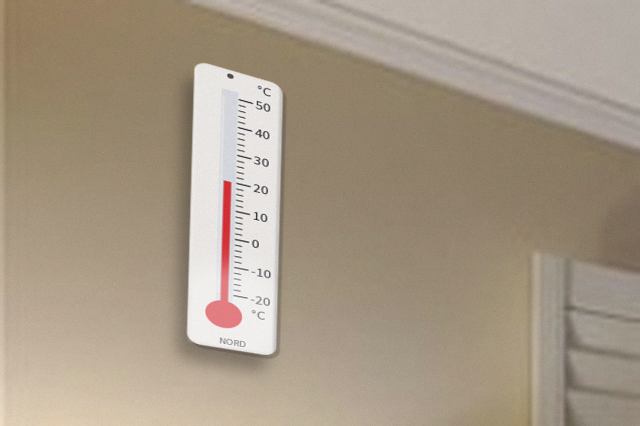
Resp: 20,°C
